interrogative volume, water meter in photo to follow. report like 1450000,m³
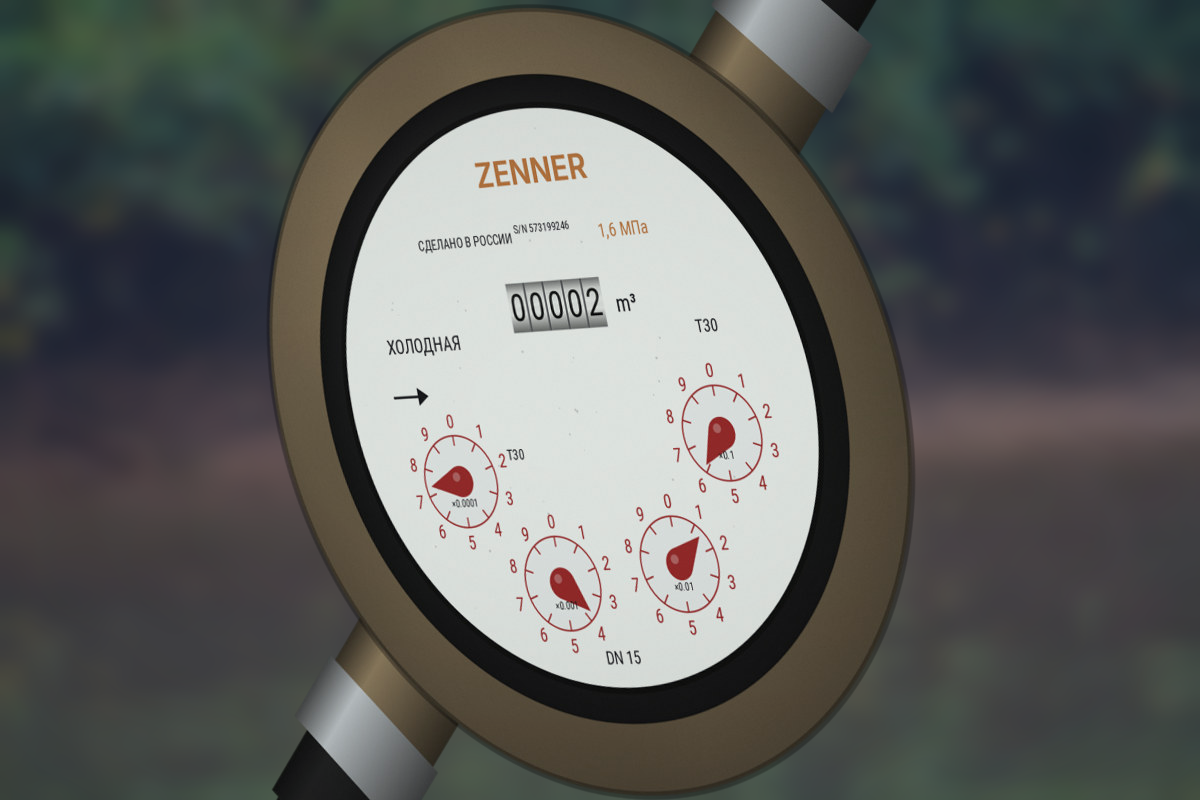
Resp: 2.6137,m³
